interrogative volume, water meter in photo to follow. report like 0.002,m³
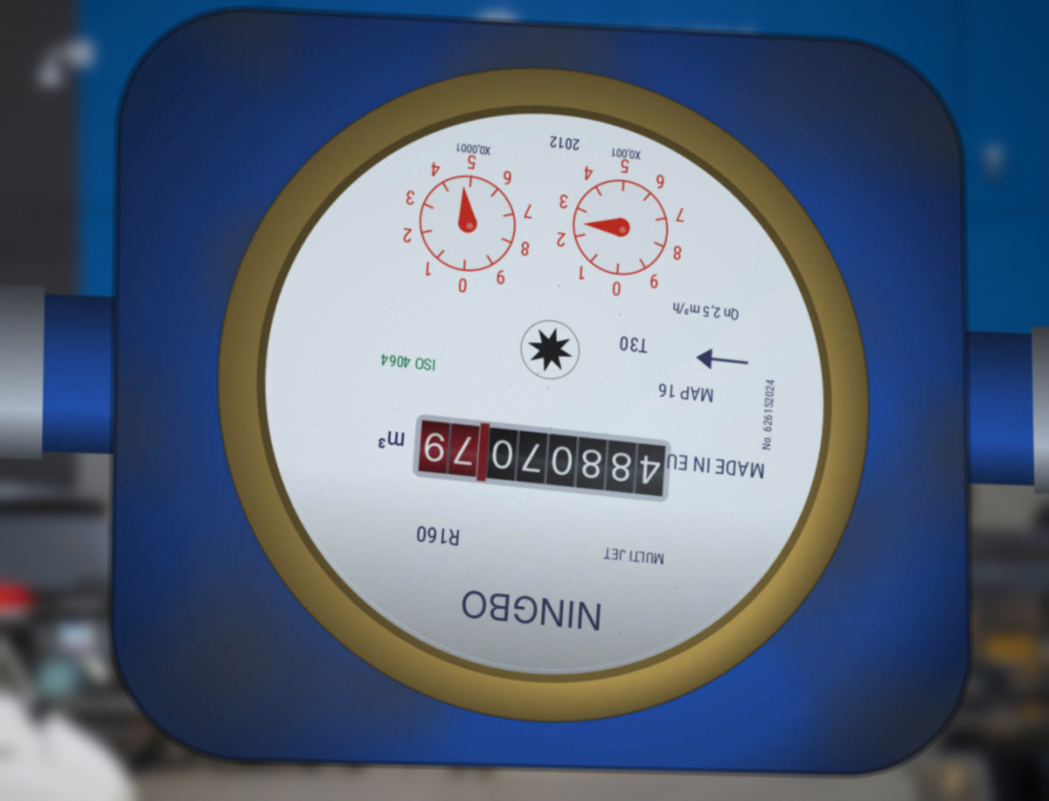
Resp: 488070.7924,m³
